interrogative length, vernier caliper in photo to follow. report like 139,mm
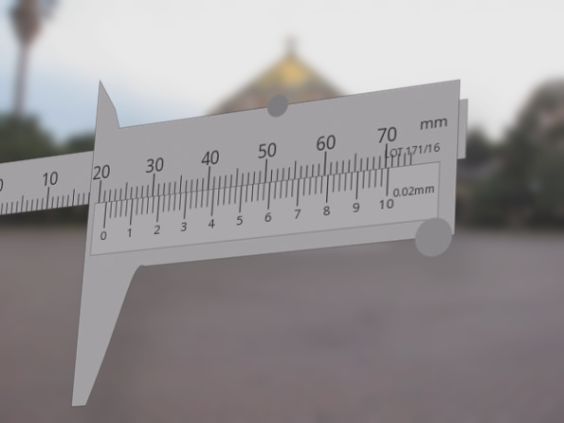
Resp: 21.4,mm
